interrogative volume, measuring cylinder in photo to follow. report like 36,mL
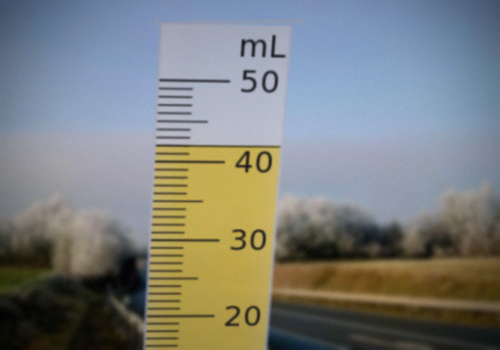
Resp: 42,mL
